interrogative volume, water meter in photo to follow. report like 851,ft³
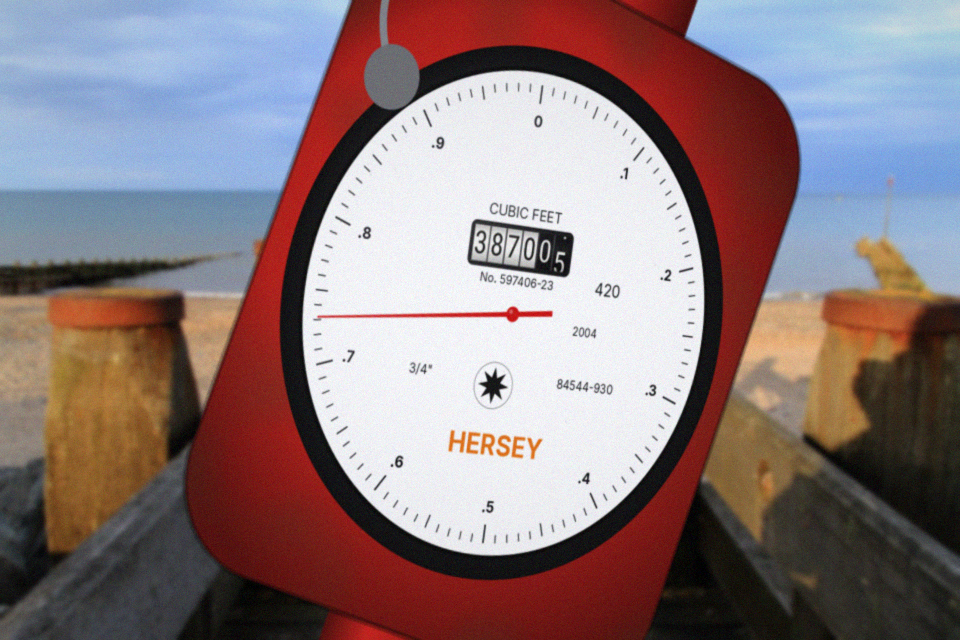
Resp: 387004.73,ft³
